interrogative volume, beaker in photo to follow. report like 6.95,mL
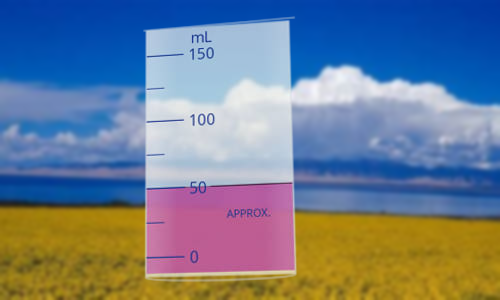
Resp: 50,mL
